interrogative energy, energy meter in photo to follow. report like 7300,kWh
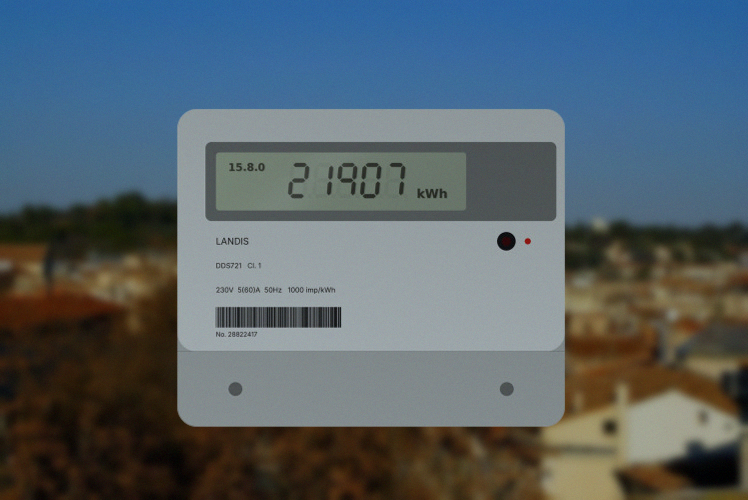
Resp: 21907,kWh
